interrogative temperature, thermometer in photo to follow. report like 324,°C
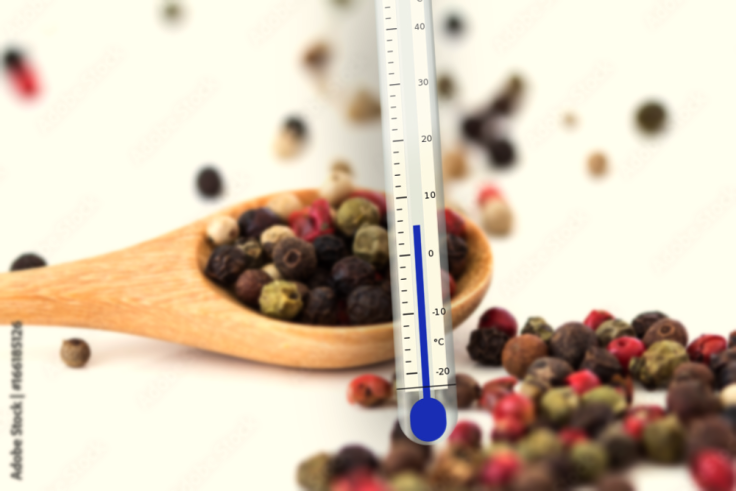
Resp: 5,°C
